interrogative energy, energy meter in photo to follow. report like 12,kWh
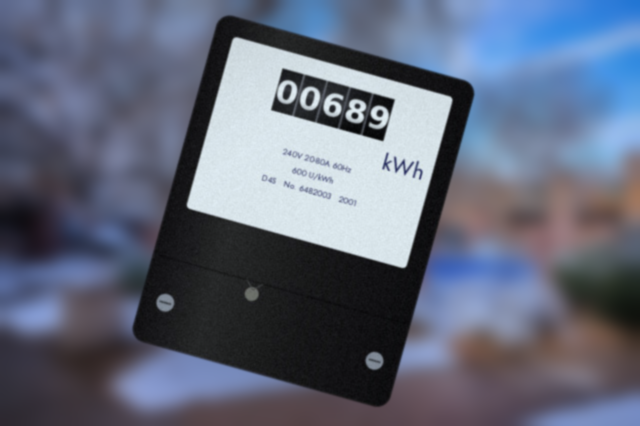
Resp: 689,kWh
